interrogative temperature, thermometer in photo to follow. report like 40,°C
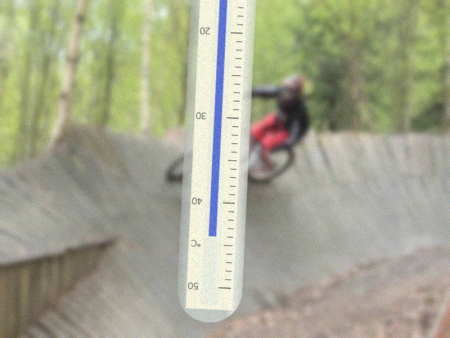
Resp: 44,°C
